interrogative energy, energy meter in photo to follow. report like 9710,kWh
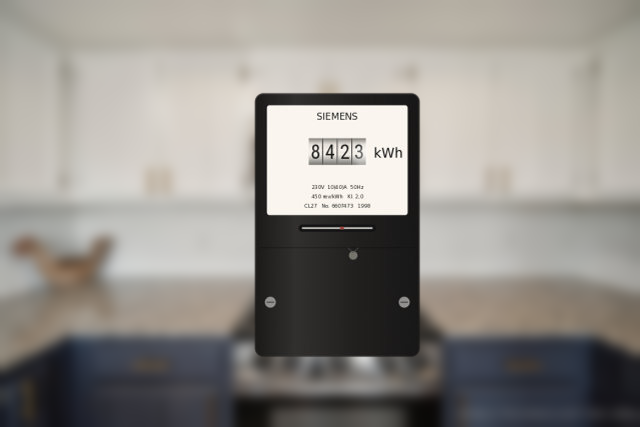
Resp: 8423,kWh
